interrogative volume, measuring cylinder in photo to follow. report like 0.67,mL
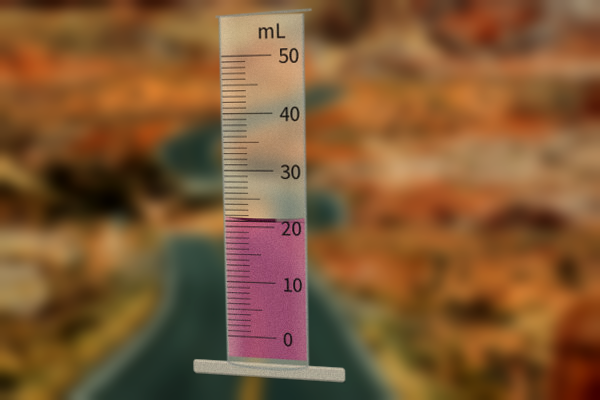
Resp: 21,mL
